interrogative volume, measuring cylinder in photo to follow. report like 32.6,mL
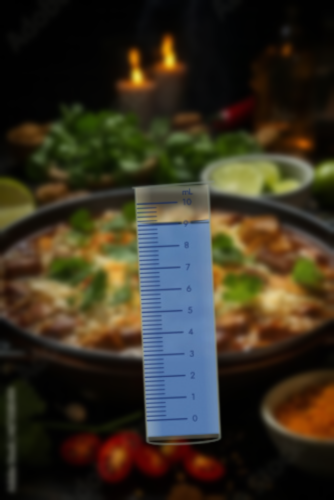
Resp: 9,mL
